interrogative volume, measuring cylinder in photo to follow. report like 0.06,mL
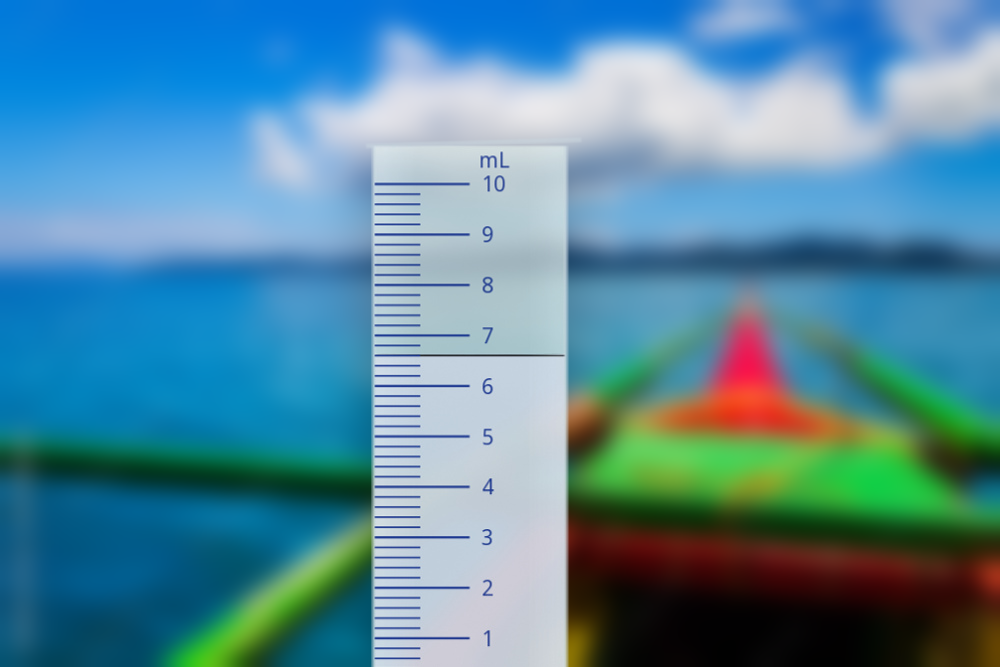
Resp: 6.6,mL
